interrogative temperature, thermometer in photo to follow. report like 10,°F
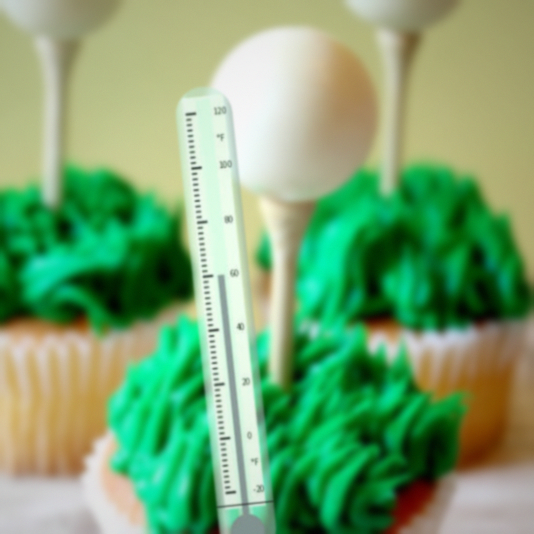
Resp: 60,°F
